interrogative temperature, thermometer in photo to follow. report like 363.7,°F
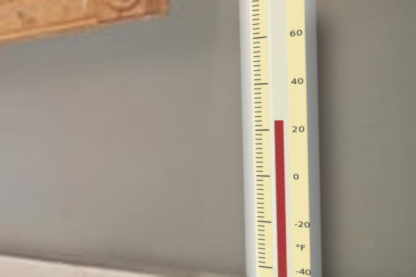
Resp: 24,°F
